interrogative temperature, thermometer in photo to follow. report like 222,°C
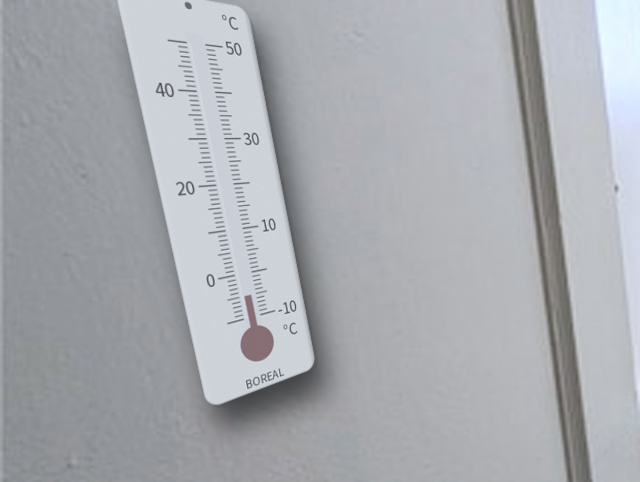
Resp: -5,°C
